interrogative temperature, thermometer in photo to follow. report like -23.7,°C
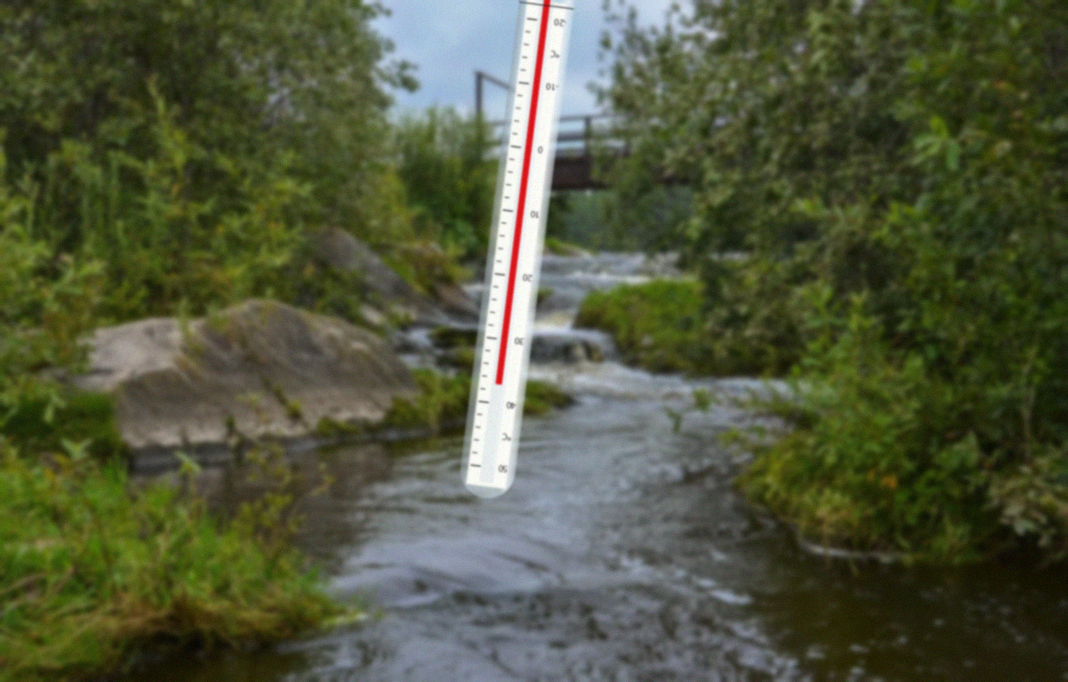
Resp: 37,°C
